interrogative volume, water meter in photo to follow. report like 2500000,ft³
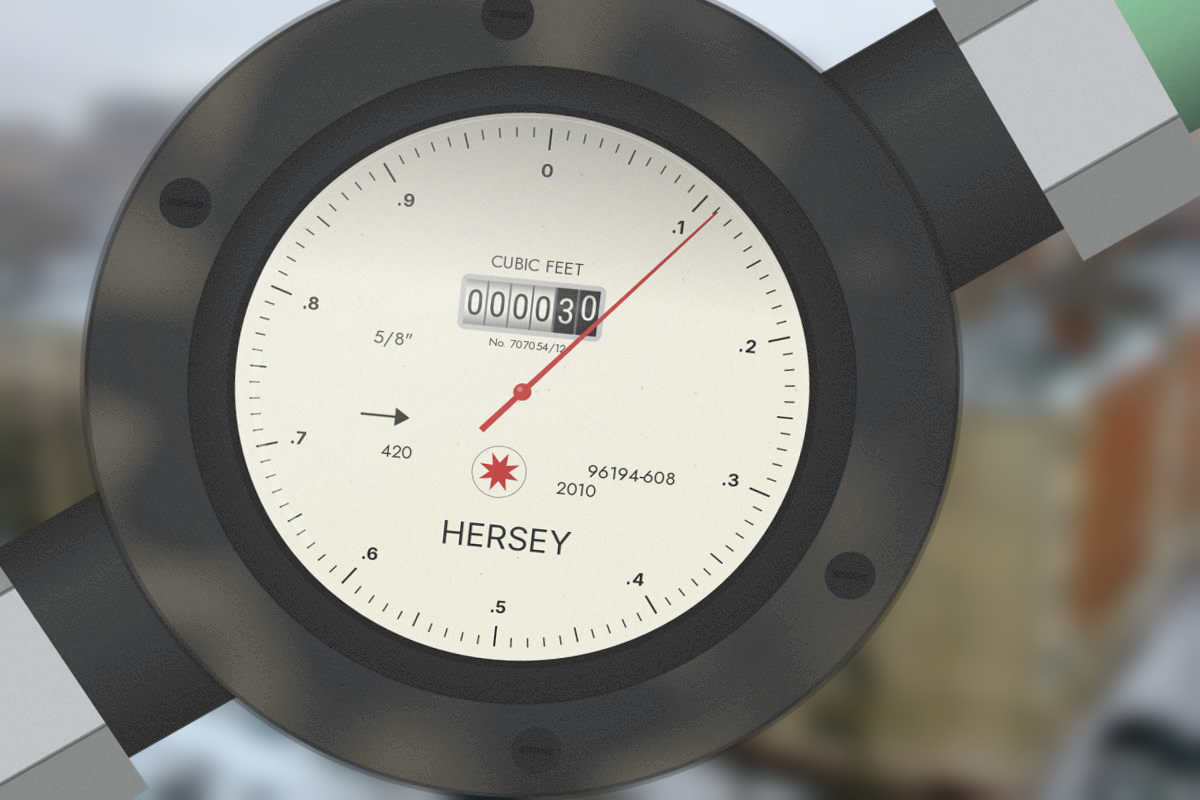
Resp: 30.11,ft³
